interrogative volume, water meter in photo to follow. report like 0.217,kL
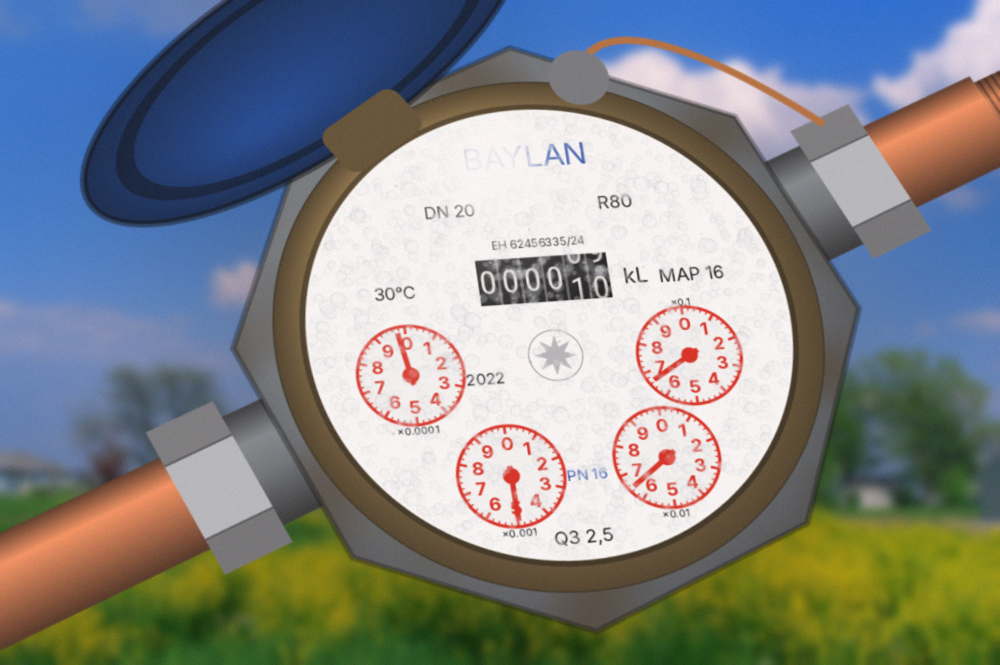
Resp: 9.6649,kL
